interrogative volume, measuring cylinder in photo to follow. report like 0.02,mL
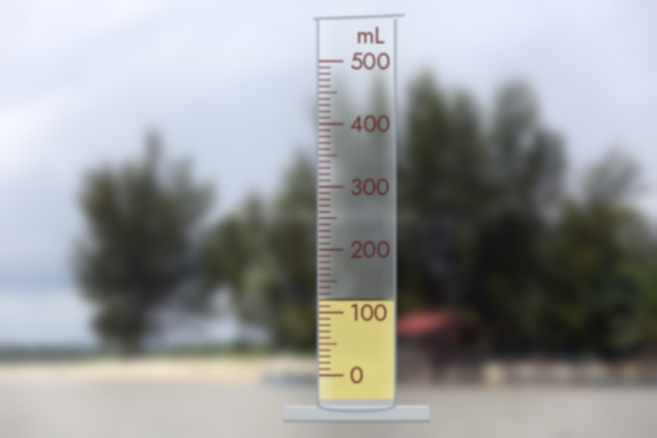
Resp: 120,mL
